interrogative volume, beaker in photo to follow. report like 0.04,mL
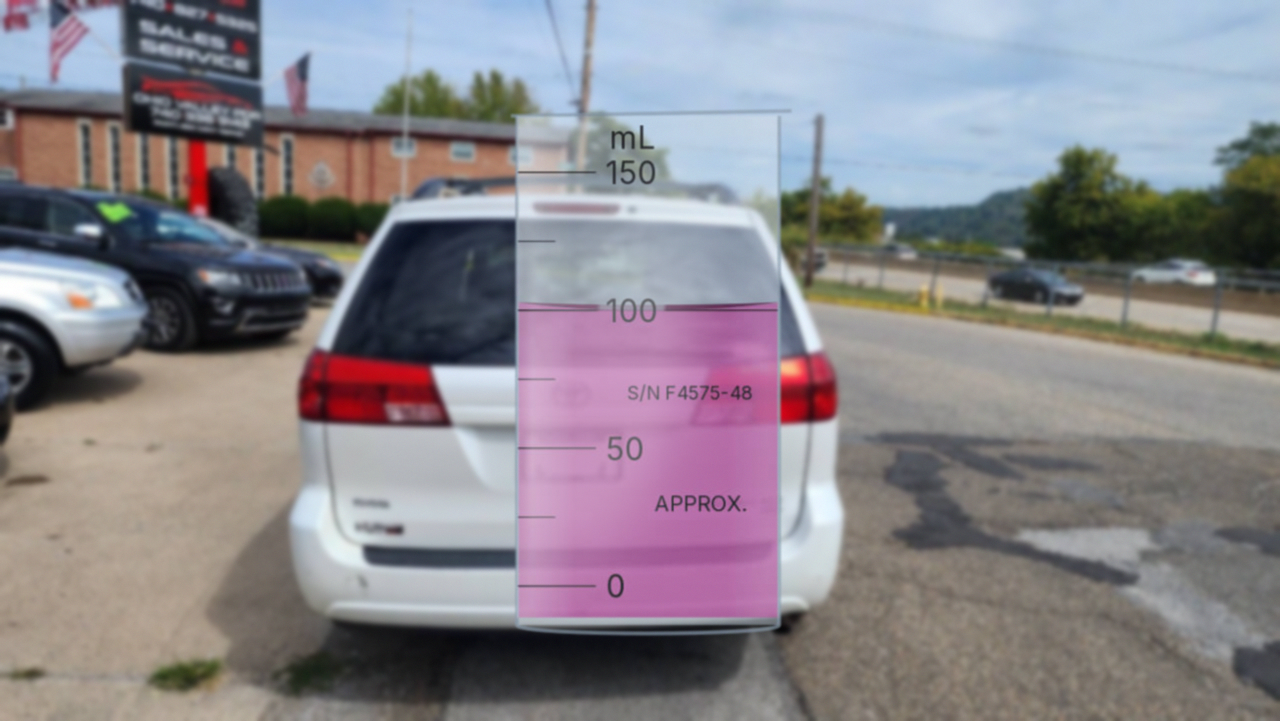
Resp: 100,mL
